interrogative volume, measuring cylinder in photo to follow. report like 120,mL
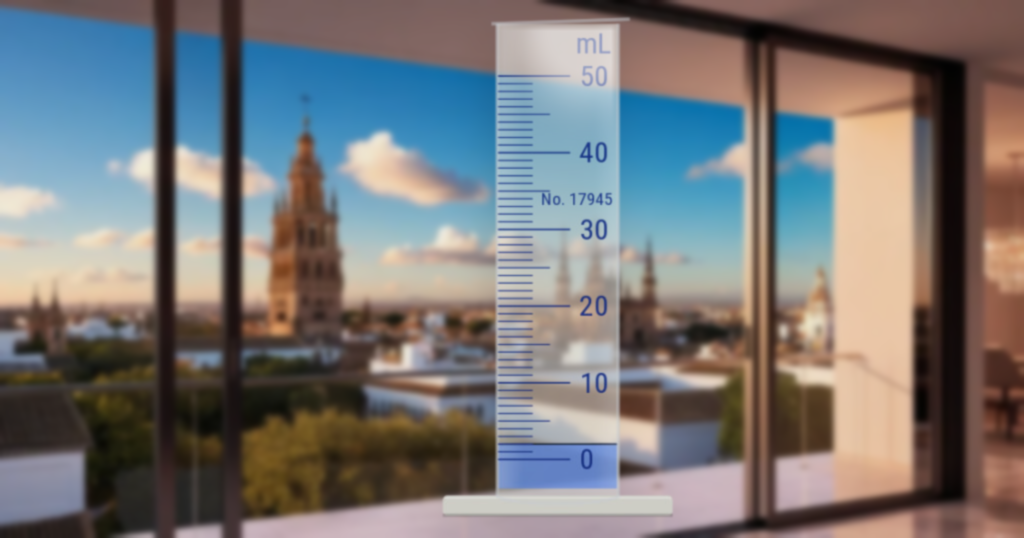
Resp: 2,mL
